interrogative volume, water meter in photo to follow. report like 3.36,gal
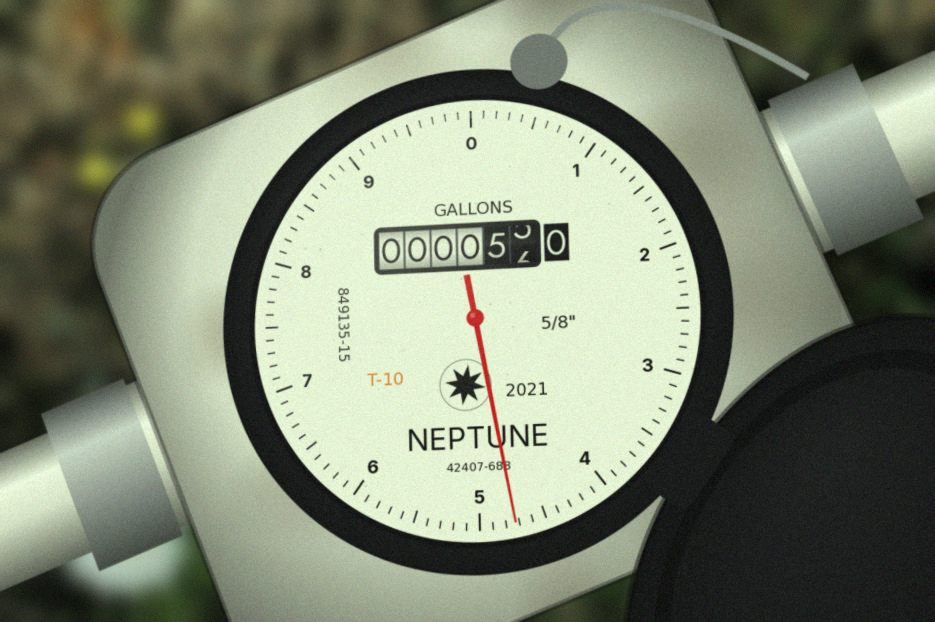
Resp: 554.7,gal
